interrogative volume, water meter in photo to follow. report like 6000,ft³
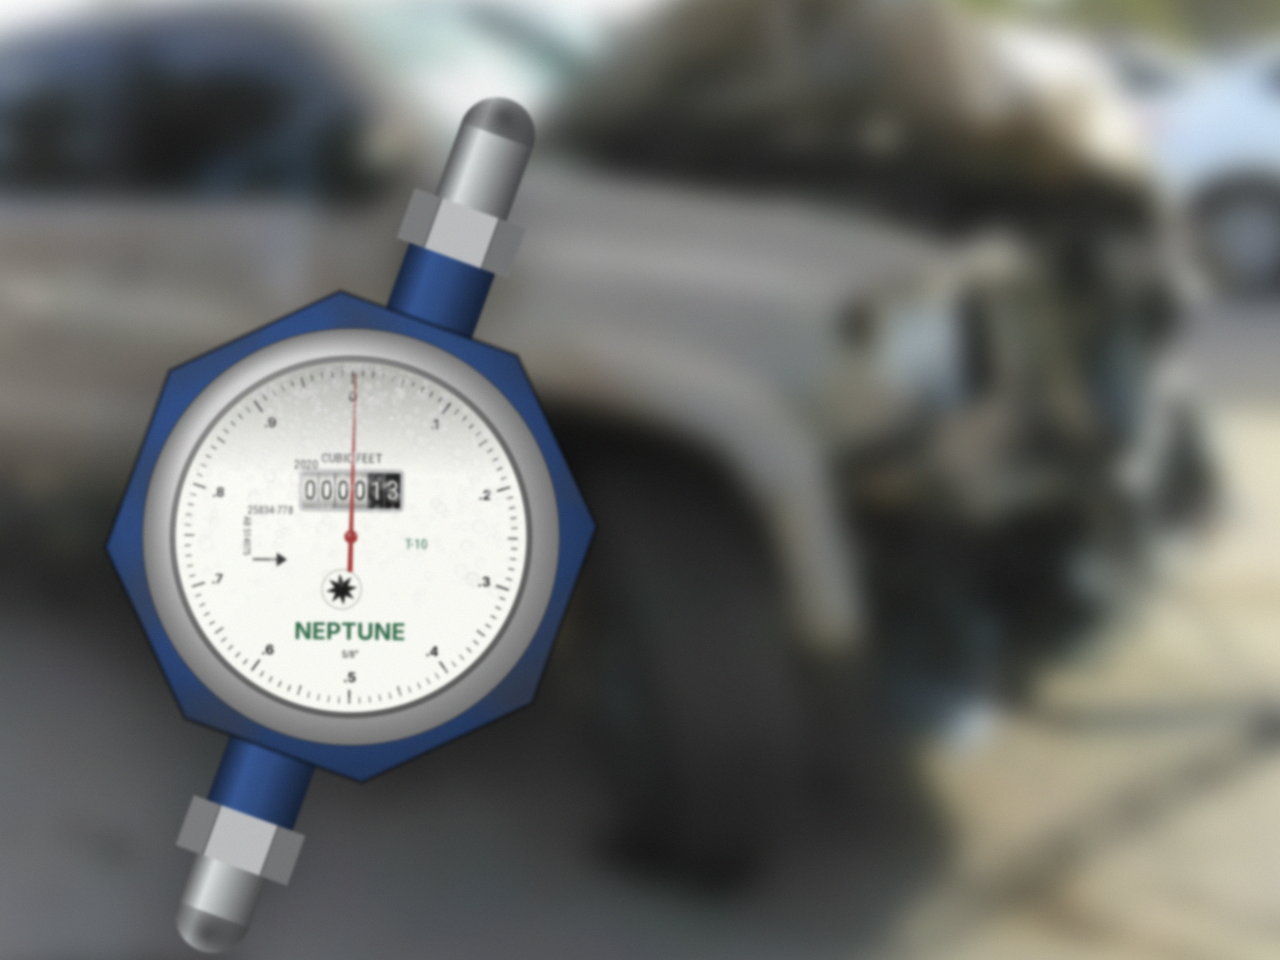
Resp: 13.00,ft³
